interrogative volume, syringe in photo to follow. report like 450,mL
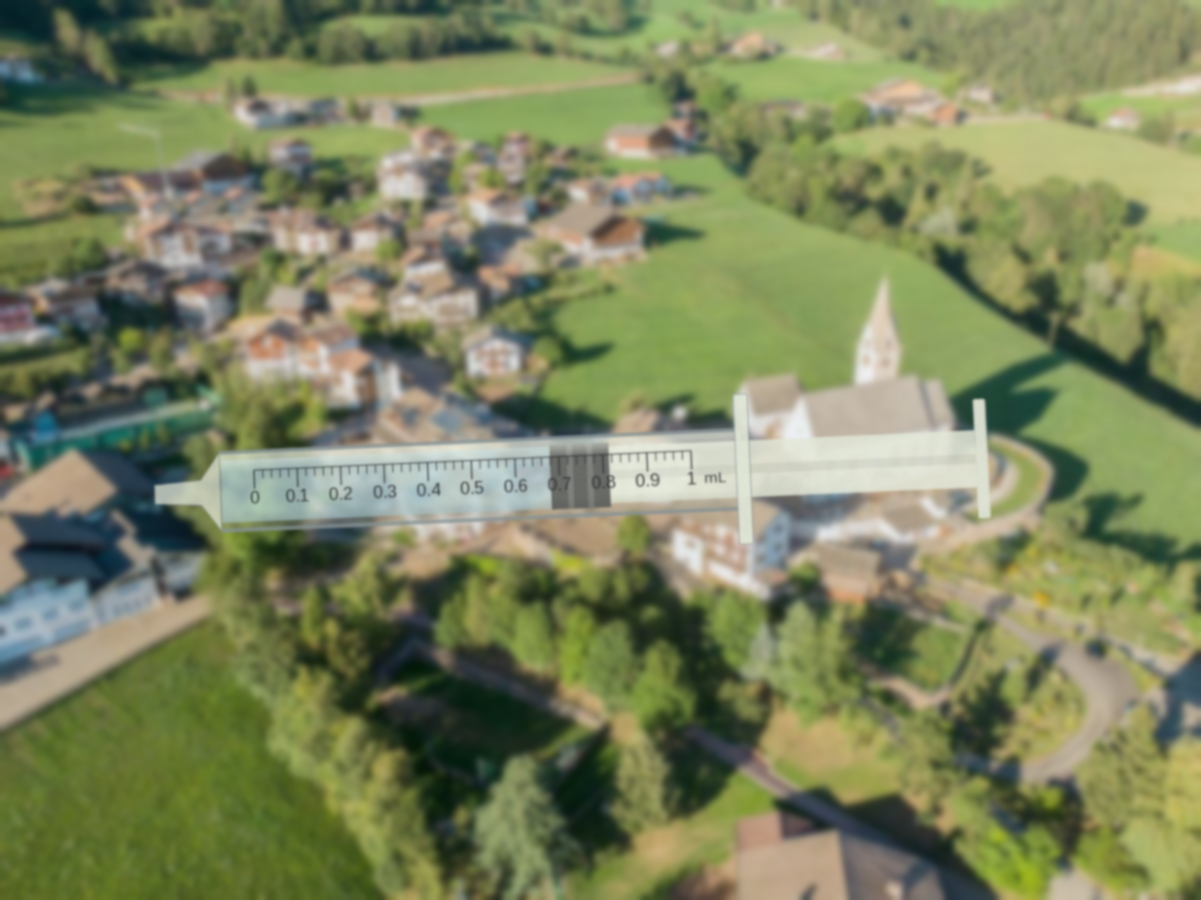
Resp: 0.68,mL
